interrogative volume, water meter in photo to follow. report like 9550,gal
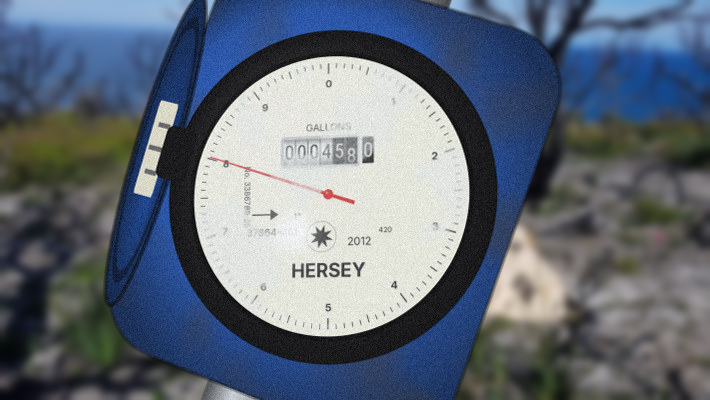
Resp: 4578.0,gal
